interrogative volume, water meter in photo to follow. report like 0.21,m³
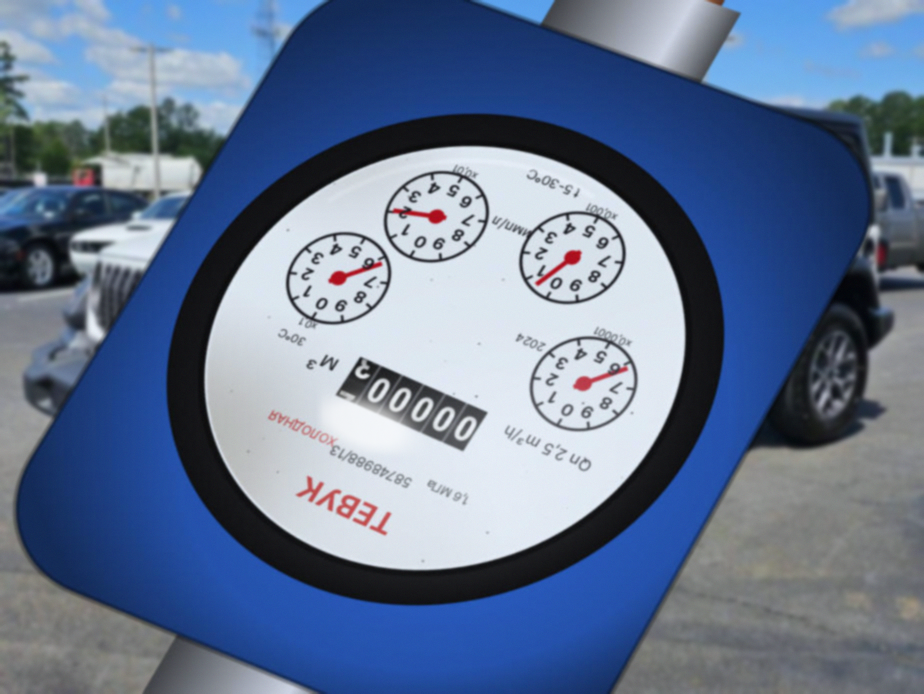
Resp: 2.6206,m³
